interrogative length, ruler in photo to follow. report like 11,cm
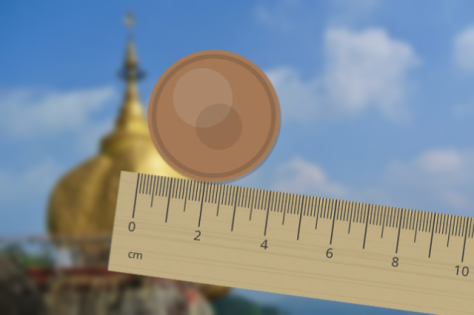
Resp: 4,cm
